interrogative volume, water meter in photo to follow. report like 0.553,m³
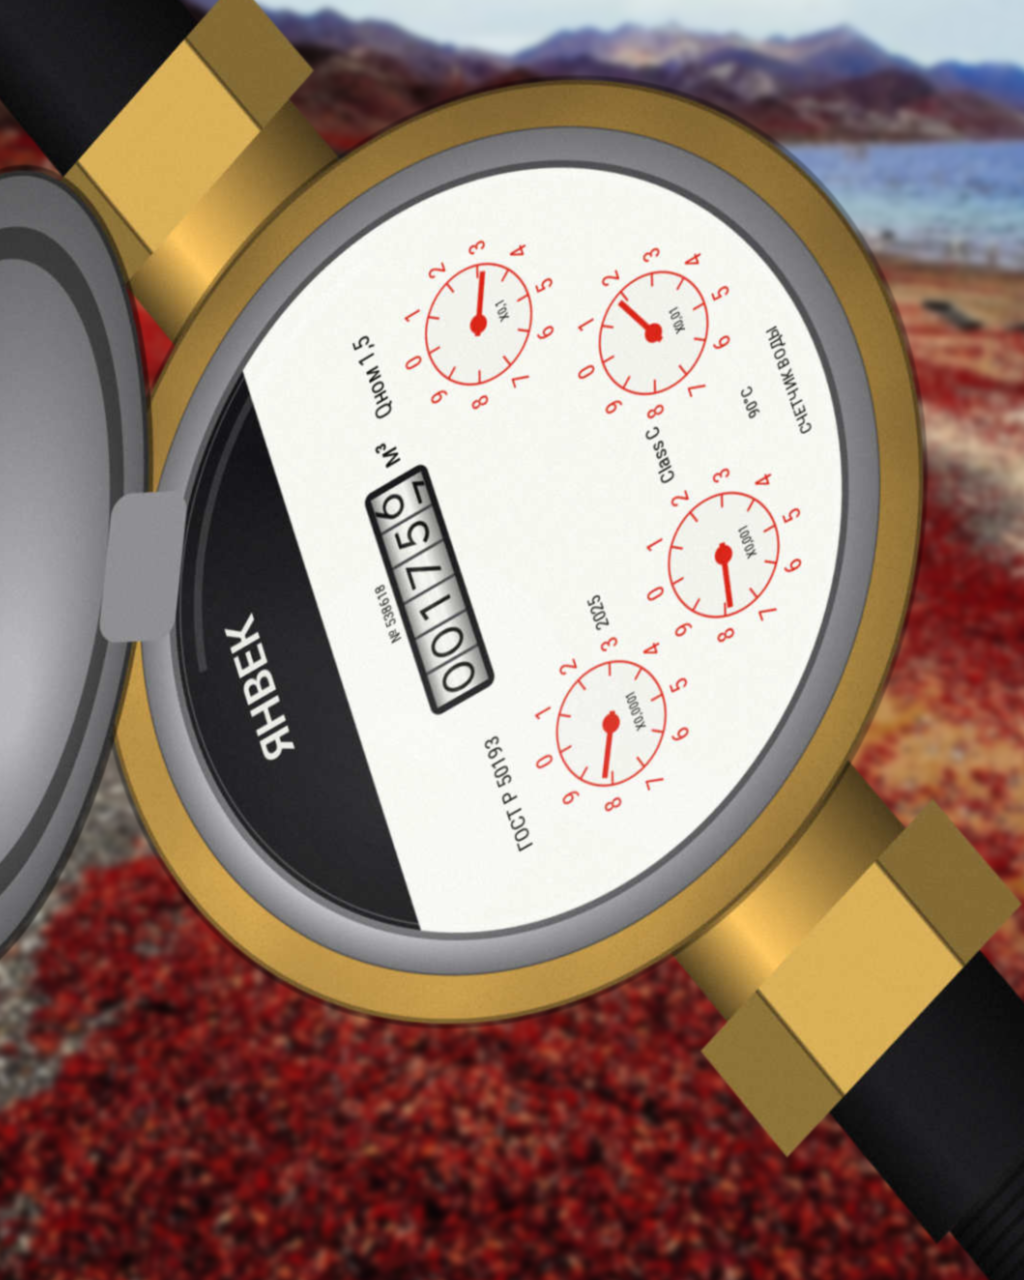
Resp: 1756.3178,m³
